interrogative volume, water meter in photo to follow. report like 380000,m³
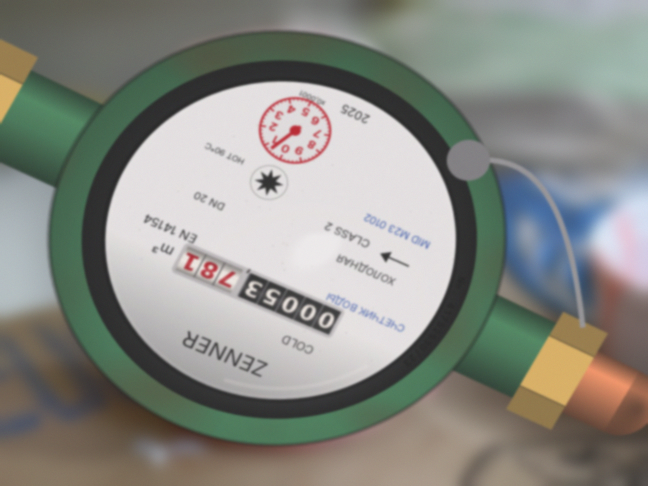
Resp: 53.7810,m³
